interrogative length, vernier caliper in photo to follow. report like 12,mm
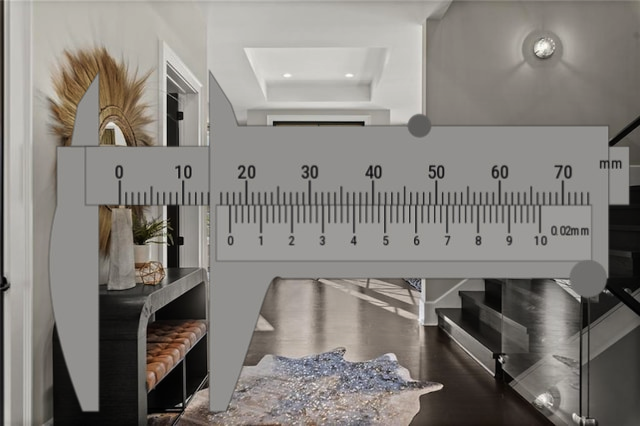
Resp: 17.4,mm
